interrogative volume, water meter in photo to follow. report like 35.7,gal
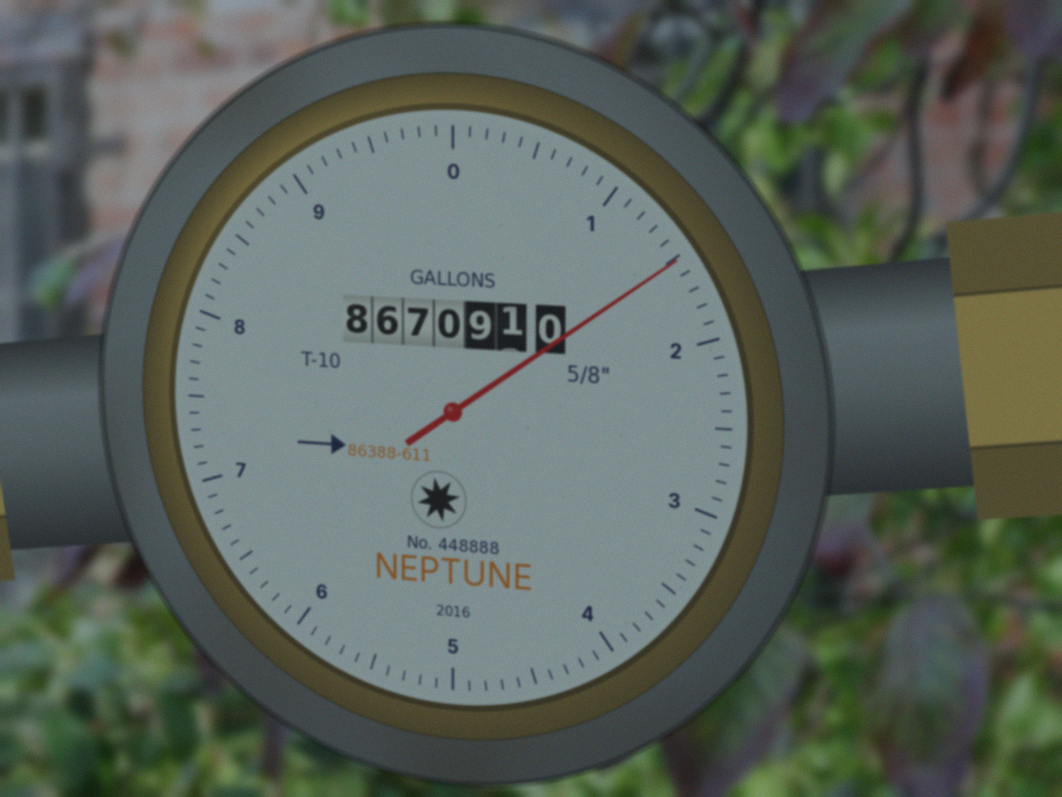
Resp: 8670911.5,gal
